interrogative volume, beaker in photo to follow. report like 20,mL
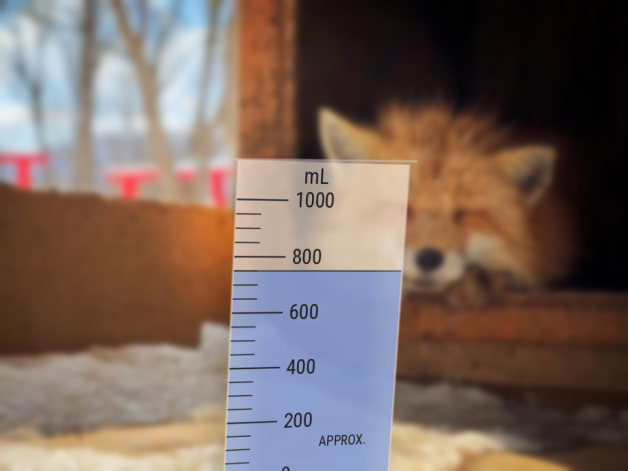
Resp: 750,mL
